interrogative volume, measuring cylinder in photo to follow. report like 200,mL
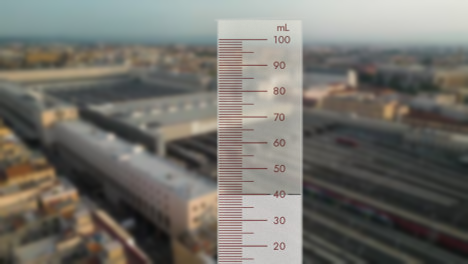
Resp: 40,mL
